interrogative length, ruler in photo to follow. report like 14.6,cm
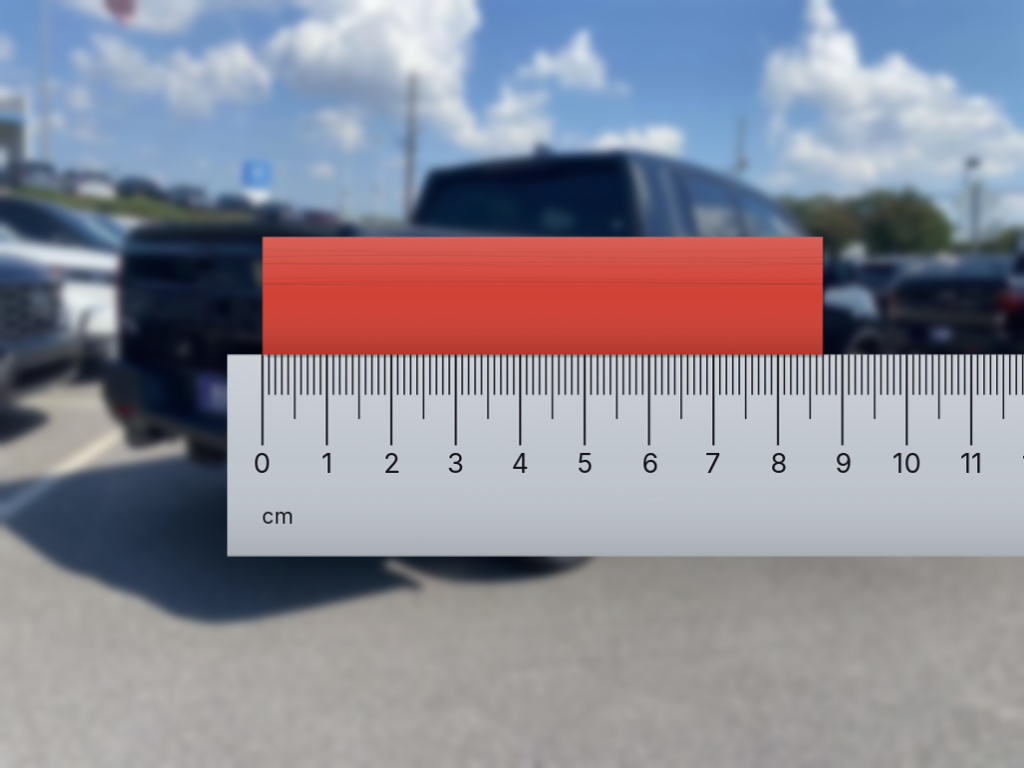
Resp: 8.7,cm
